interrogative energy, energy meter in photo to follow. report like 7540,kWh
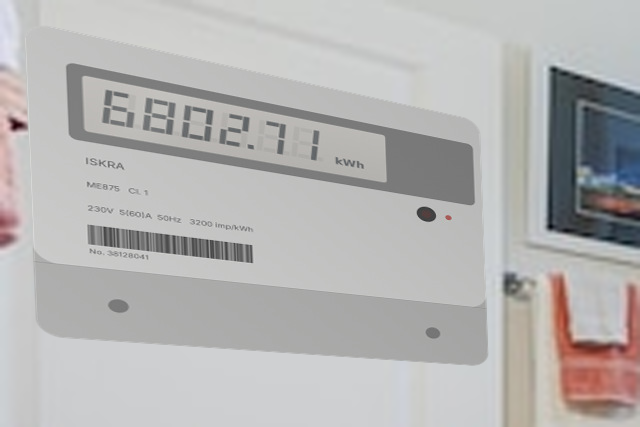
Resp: 6802.71,kWh
